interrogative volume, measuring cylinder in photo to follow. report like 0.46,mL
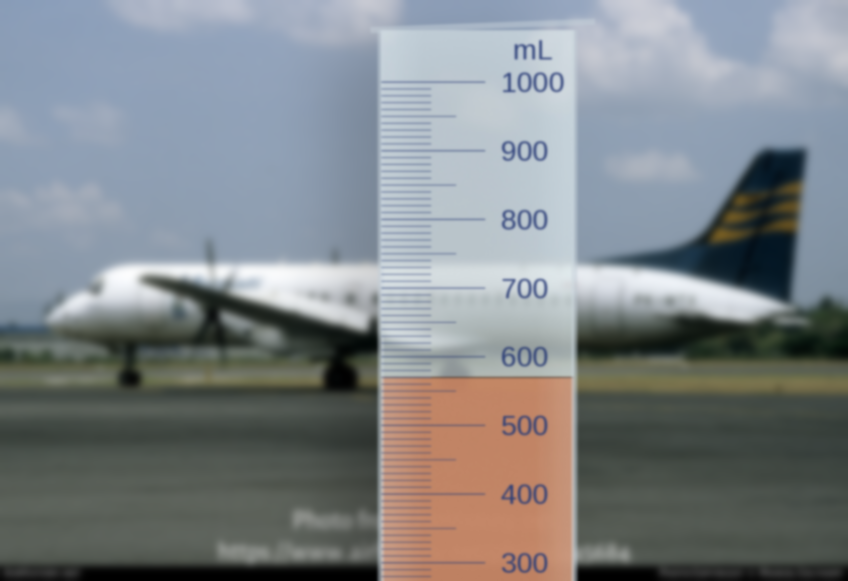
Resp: 570,mL
